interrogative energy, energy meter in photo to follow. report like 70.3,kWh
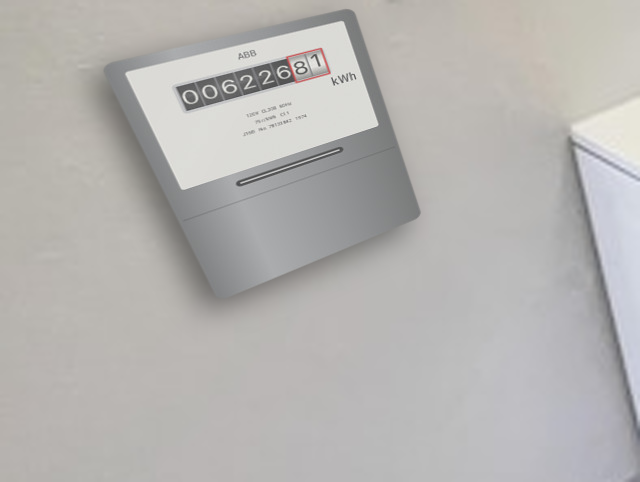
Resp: 6226.81,kWh
